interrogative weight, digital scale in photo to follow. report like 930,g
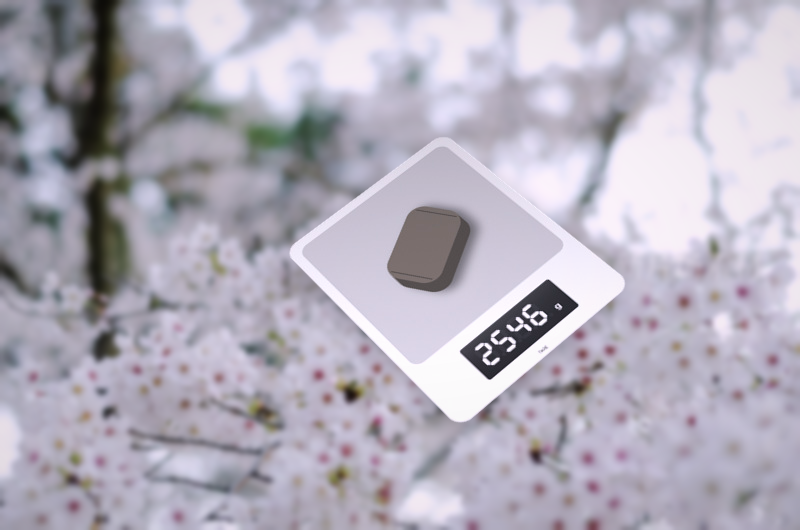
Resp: 2546,g
